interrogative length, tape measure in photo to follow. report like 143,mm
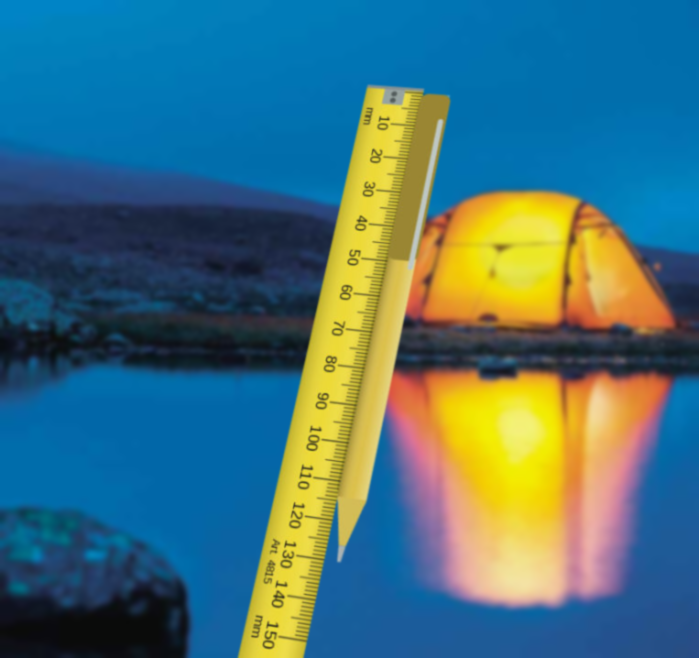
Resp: 130,mm
